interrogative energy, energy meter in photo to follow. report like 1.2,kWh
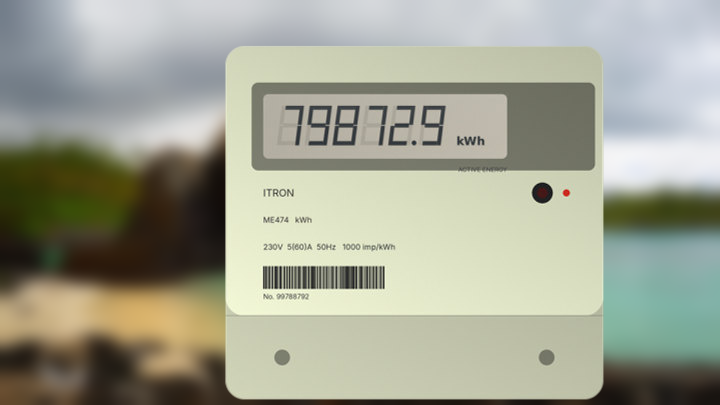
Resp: 79872.9,kWh
